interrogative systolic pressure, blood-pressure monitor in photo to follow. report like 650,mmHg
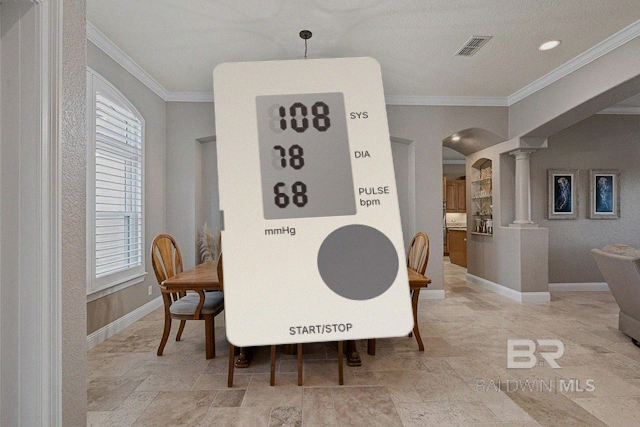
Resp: 108,mmHg
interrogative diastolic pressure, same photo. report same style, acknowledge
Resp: 78,mmHg
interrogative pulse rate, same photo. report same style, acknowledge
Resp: 68,bpm
